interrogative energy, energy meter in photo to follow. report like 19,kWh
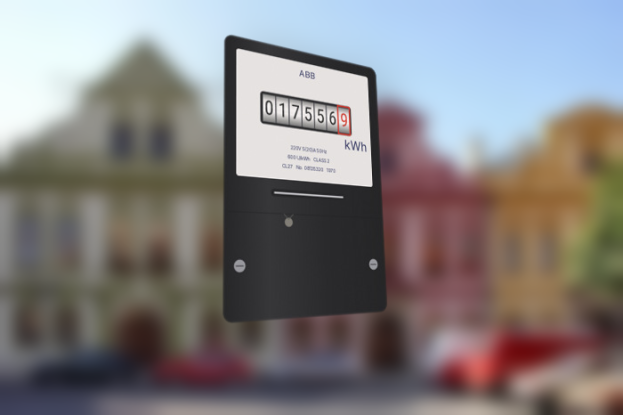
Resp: 17556.9,kWh
